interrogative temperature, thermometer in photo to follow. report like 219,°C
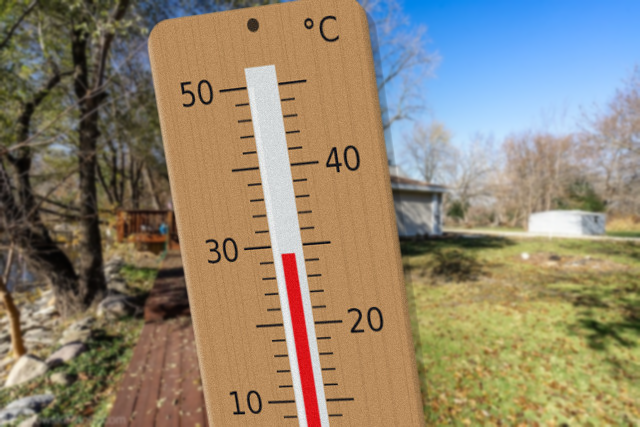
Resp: 29,°C
